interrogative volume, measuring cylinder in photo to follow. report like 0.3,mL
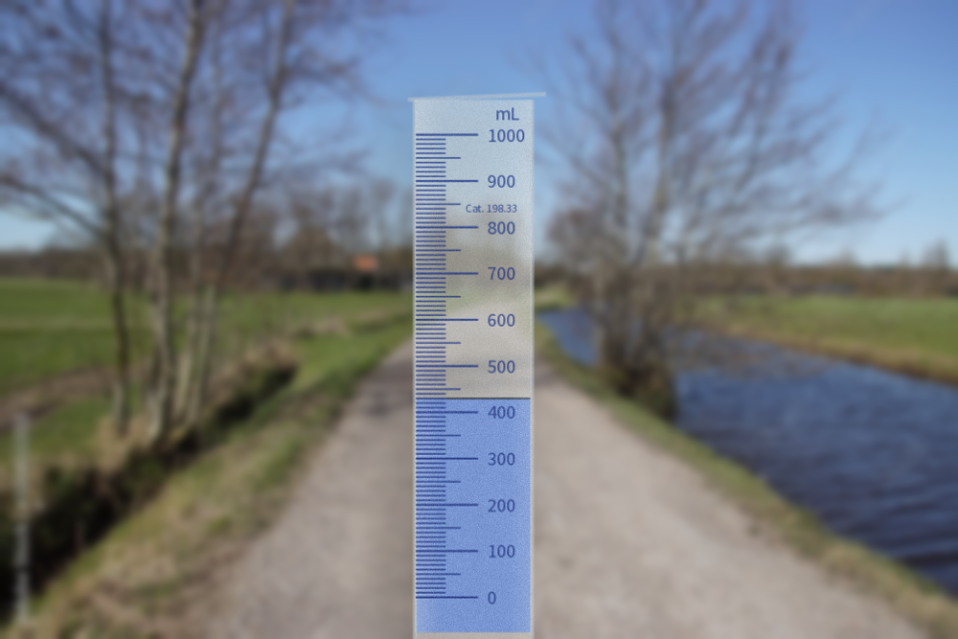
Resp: 430,mL
